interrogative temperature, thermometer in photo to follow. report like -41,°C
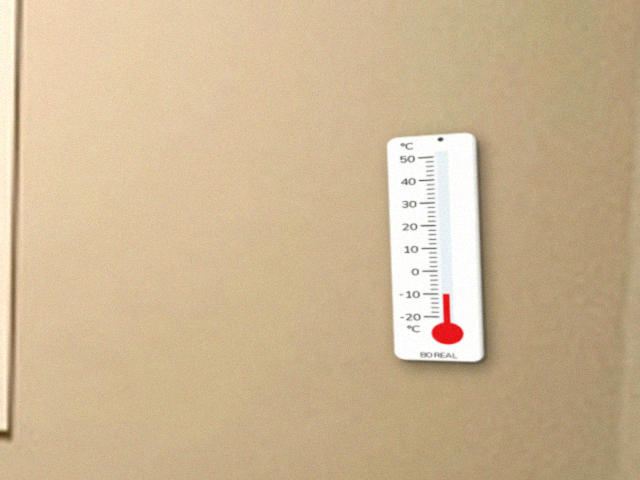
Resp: -10,°C
